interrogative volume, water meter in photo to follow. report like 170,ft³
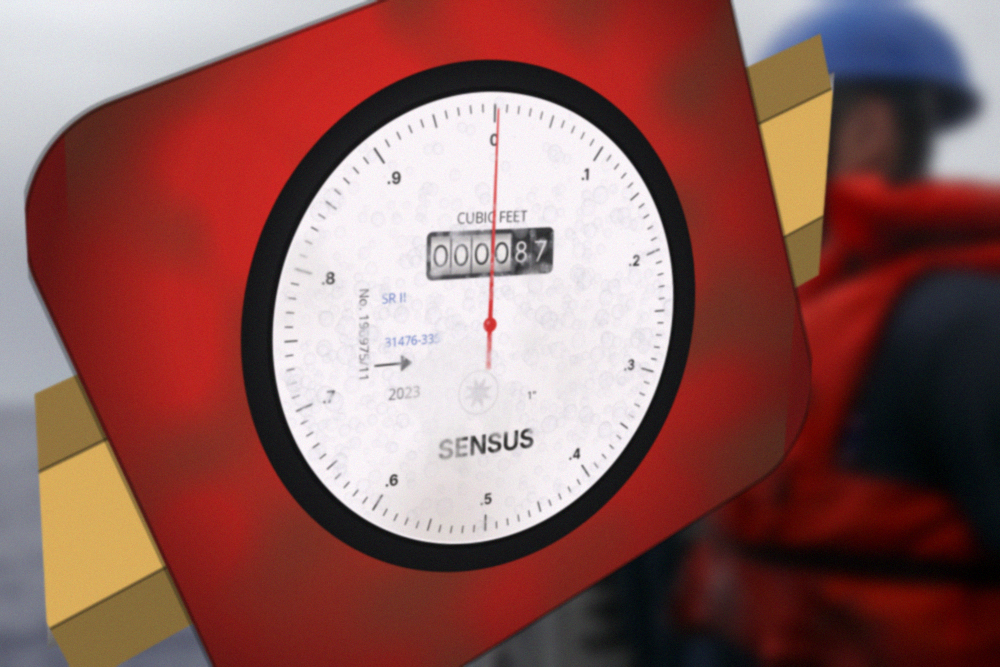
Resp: 87.00,ft³
